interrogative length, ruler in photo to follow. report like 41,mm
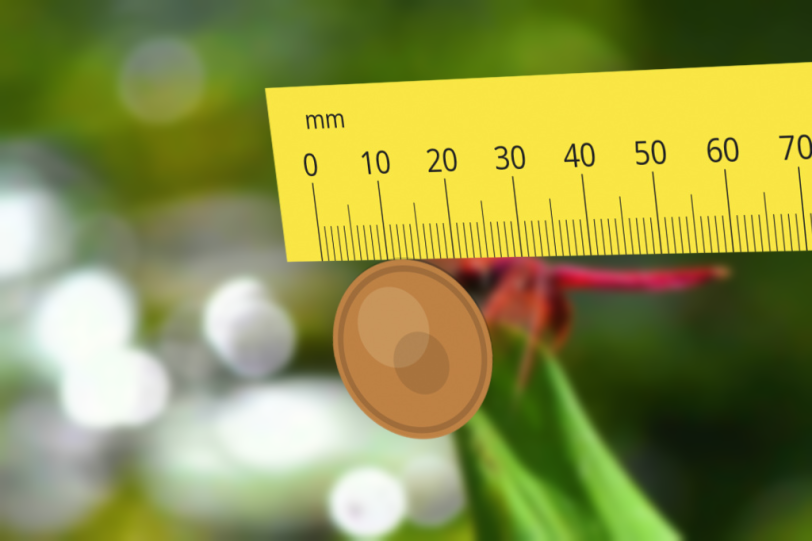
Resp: 24,mm
